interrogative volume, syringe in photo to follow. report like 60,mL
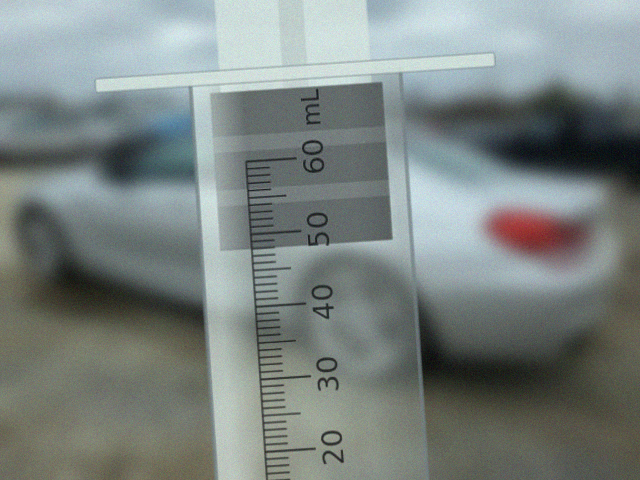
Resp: 48,mL
